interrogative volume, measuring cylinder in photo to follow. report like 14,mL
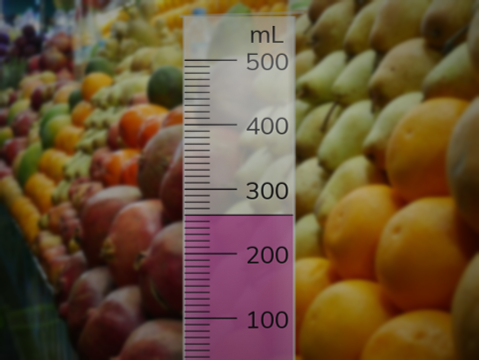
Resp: 260,mL
